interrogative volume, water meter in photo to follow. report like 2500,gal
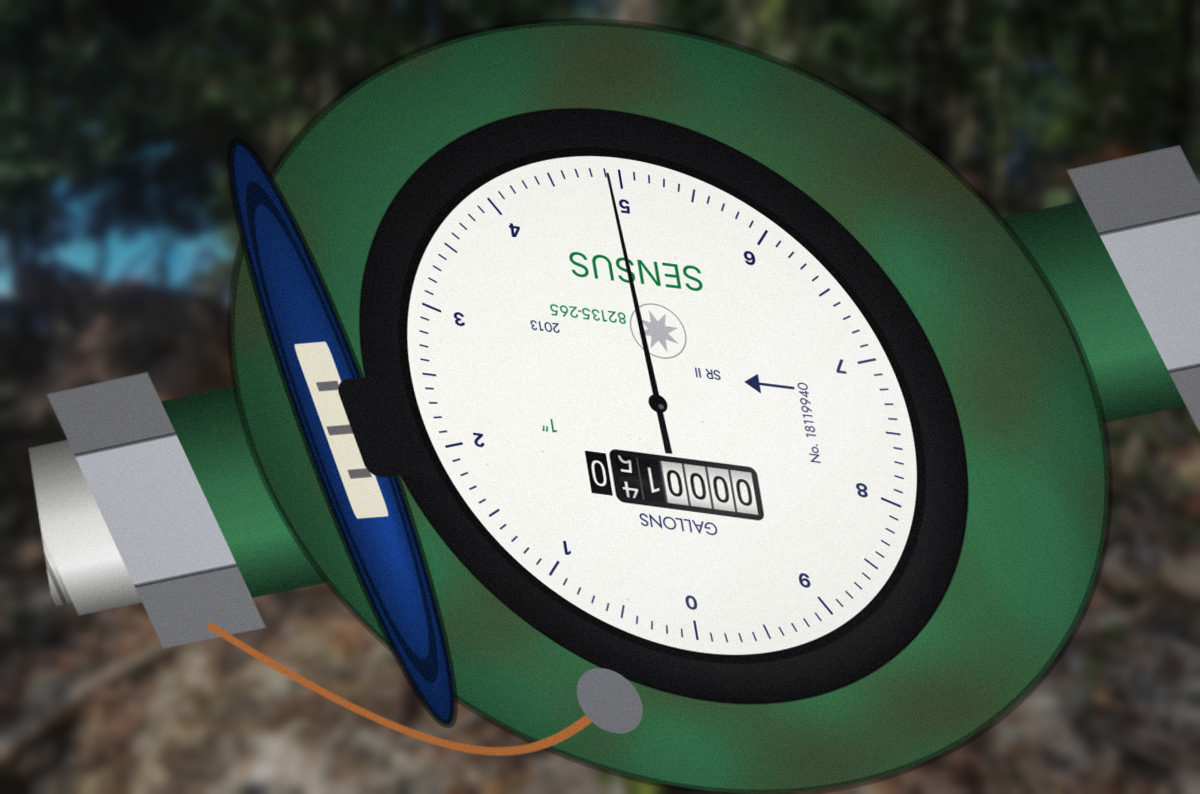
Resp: 144.9,gal
